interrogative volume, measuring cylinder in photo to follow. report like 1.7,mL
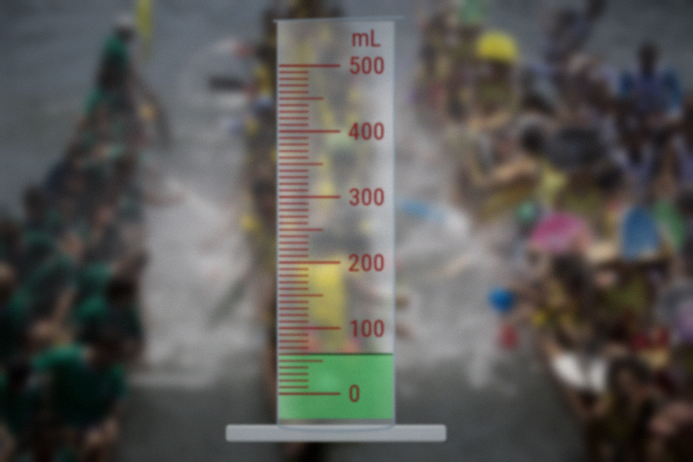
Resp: 60,mL
